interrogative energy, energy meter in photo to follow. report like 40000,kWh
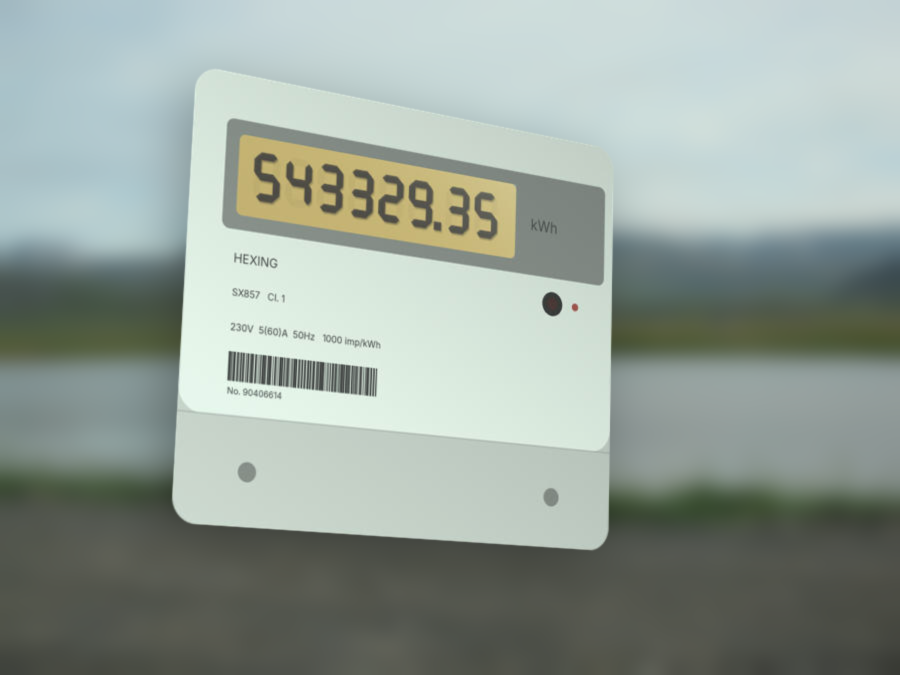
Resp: 543329.35,kWh
